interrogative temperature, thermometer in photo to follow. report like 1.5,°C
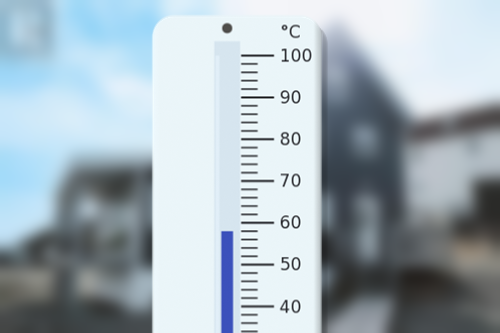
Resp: 58,°C
